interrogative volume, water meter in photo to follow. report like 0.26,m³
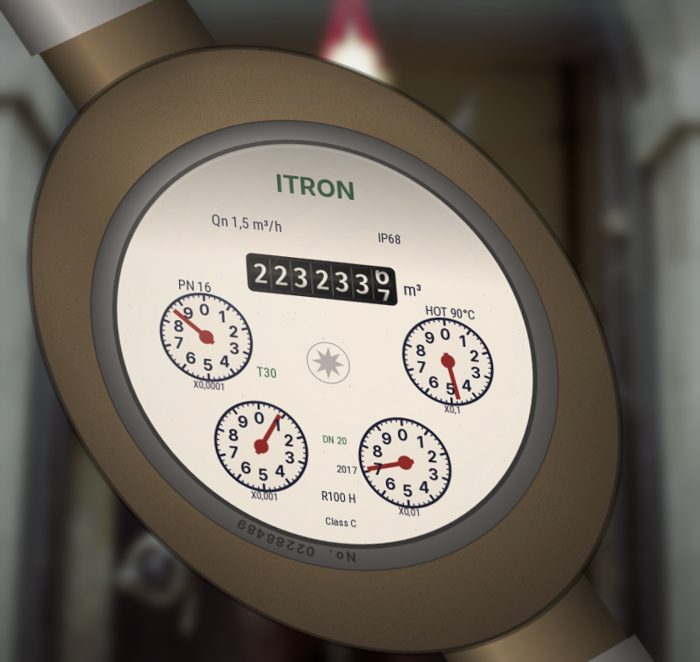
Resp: 2232336.4708,m³
